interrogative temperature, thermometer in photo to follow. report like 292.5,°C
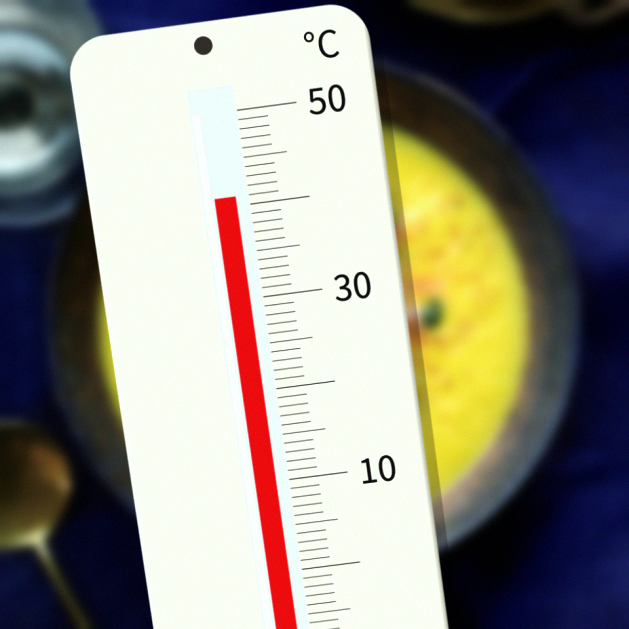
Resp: 41,°C
